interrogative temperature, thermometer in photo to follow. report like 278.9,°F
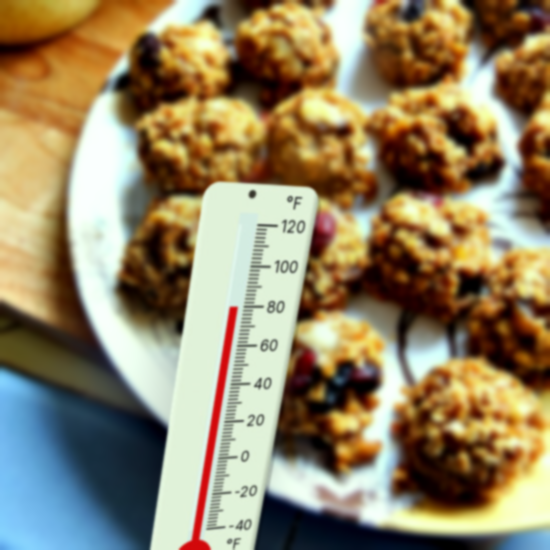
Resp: 80,°F
